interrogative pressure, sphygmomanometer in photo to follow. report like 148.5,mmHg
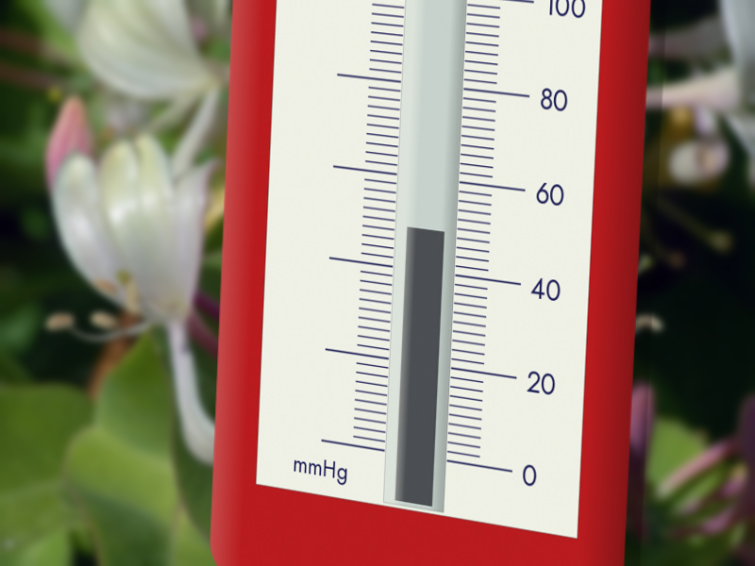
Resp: 49,mmHg
